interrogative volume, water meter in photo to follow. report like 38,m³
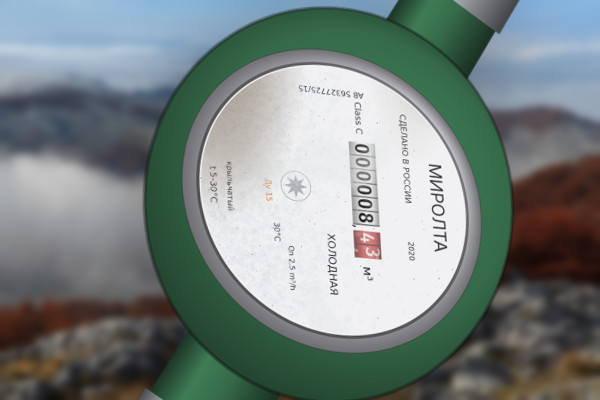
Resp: 8.43,m³
